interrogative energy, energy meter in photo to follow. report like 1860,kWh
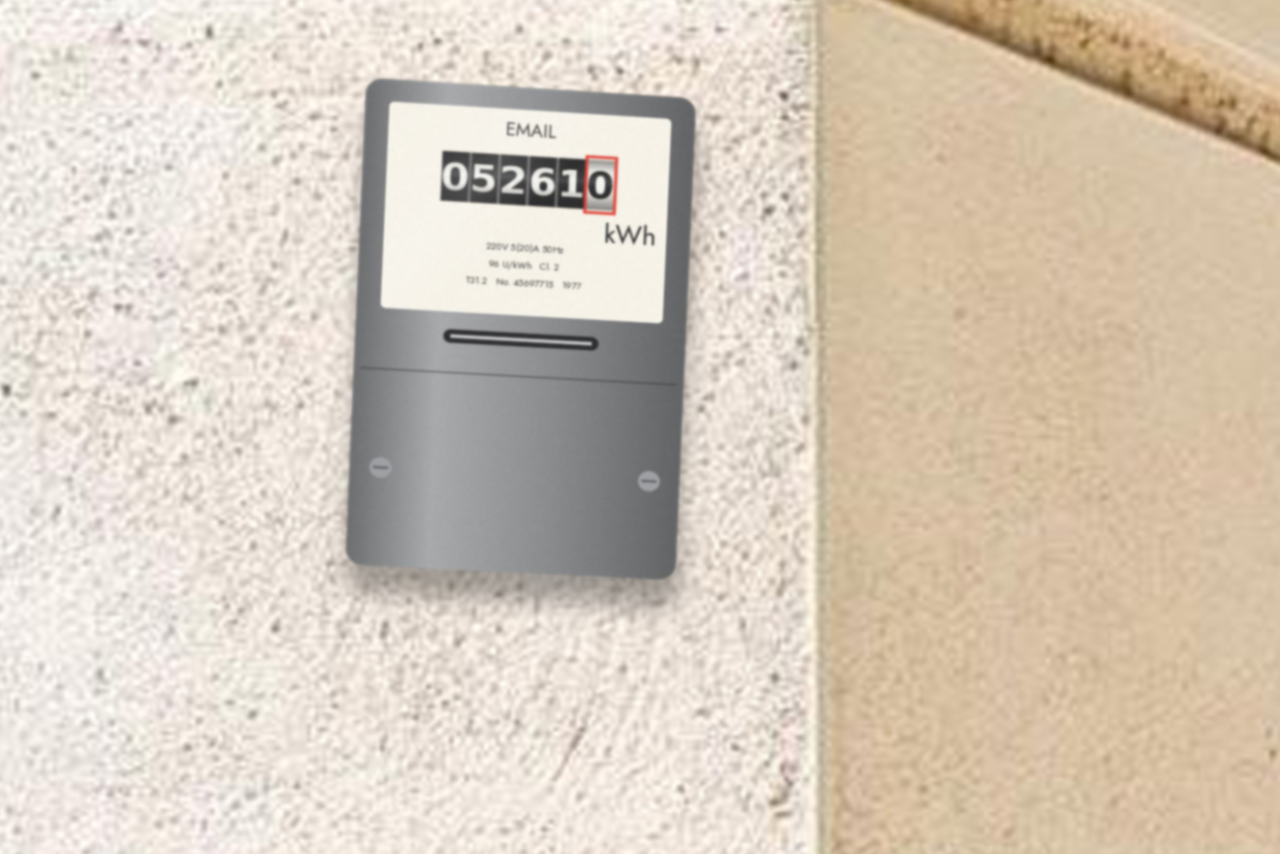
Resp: 5261.0,kWh
